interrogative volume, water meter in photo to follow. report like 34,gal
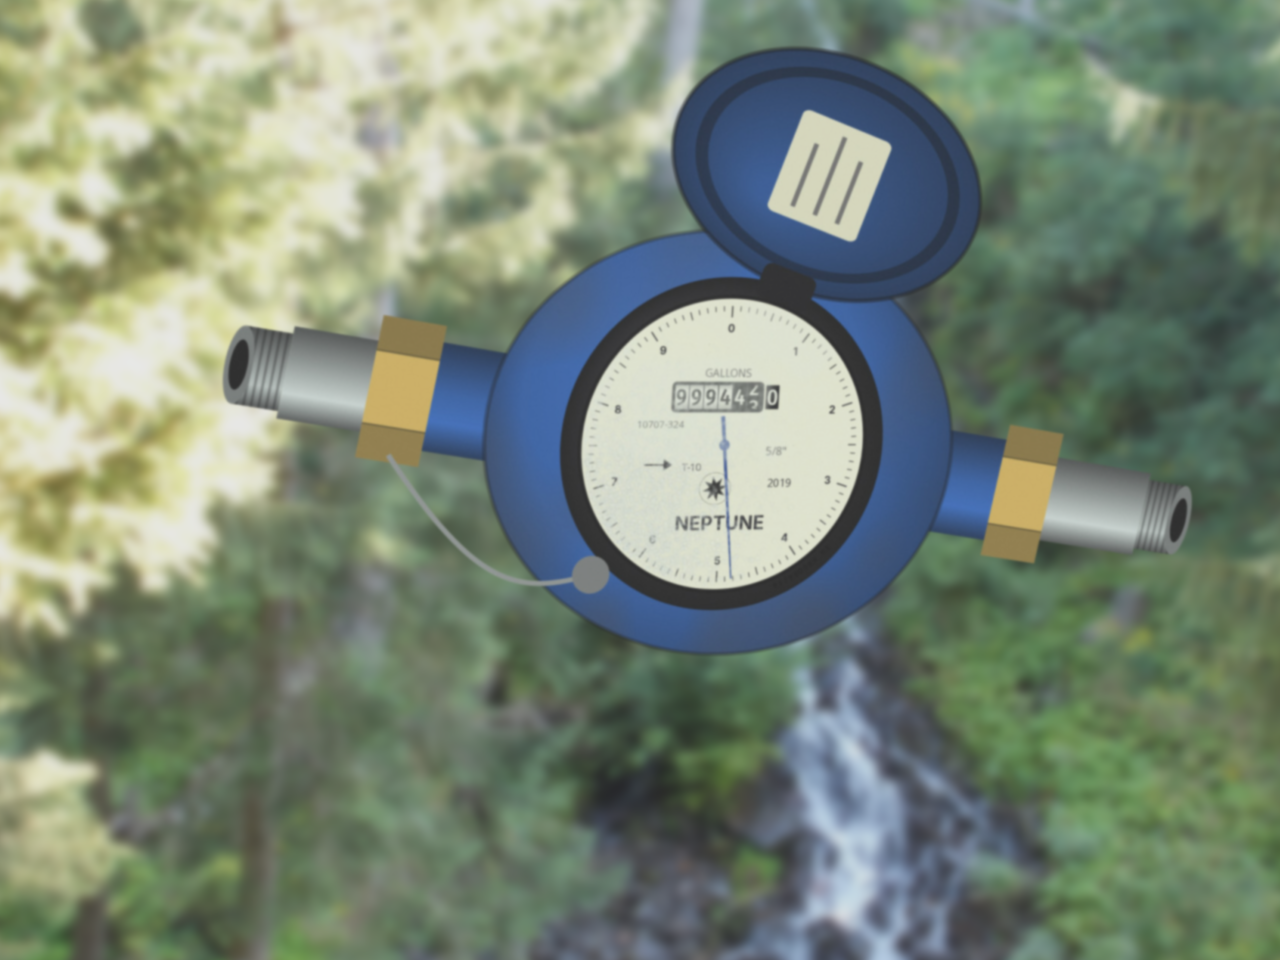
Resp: 9994424.8,gal
